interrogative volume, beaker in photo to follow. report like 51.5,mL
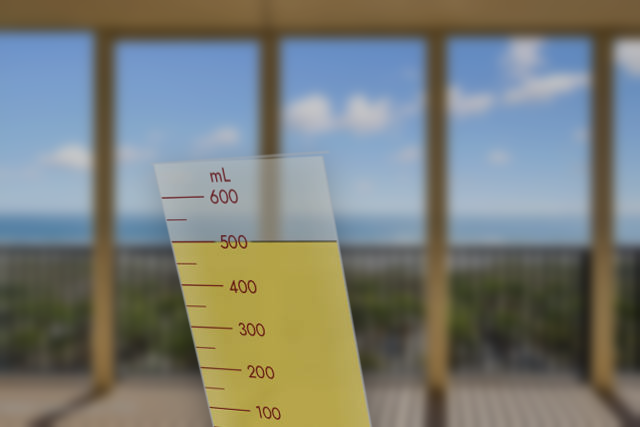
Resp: 500,mL
